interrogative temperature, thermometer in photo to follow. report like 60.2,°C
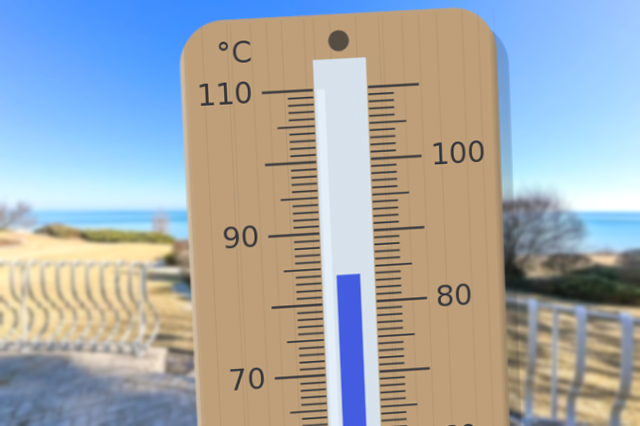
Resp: 84,°C
